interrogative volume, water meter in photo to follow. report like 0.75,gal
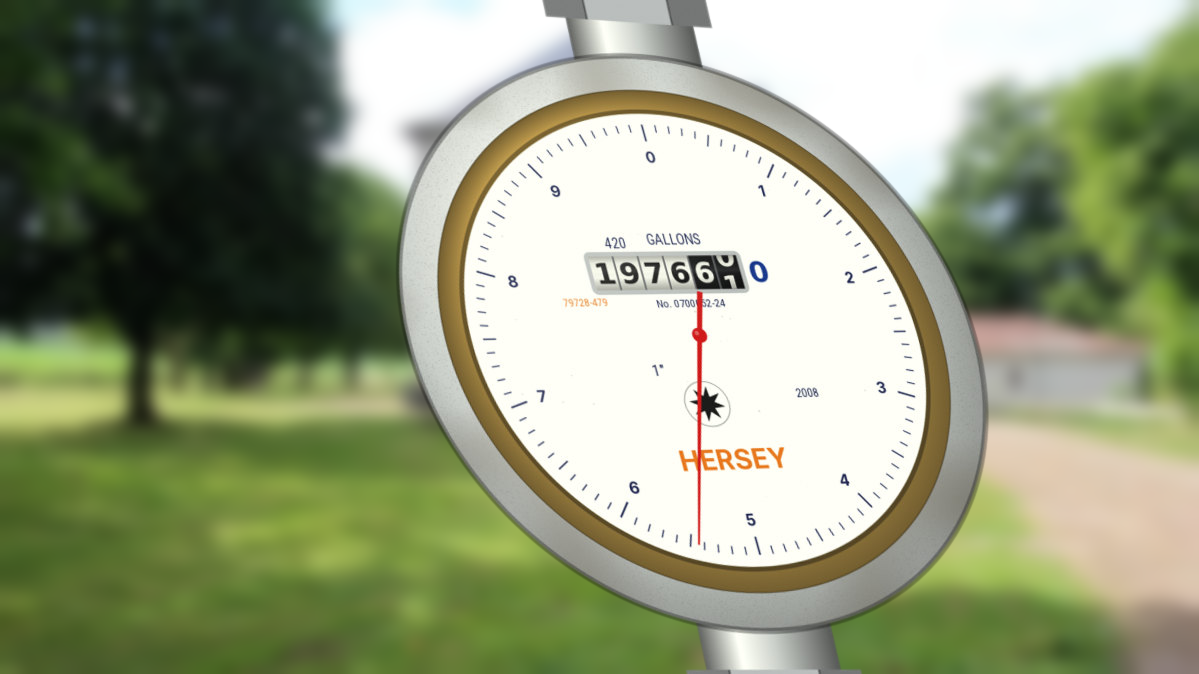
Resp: 1976605.4,gal
